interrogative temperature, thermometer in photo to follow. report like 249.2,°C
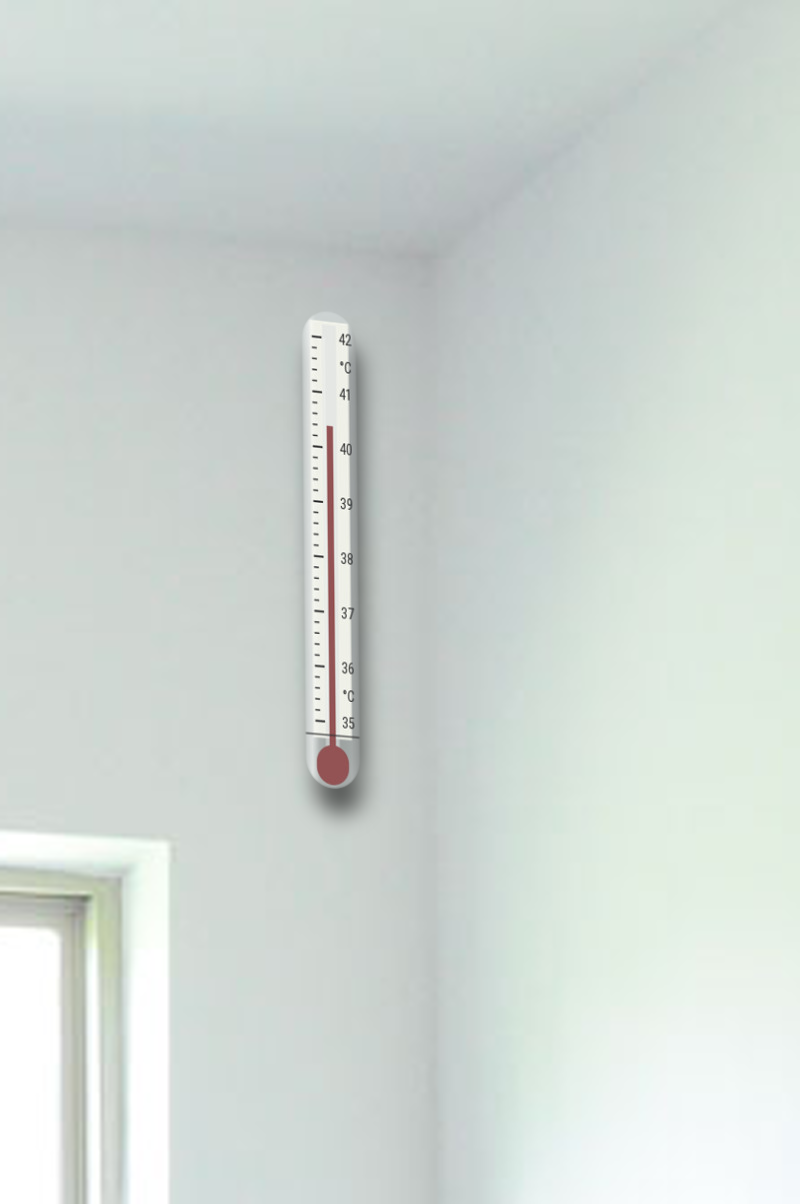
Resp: 40.4,°C
